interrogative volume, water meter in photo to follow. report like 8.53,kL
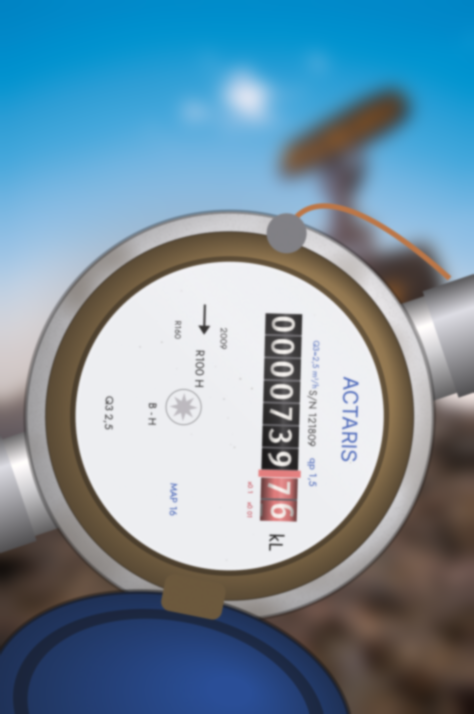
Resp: 739.76,kL
